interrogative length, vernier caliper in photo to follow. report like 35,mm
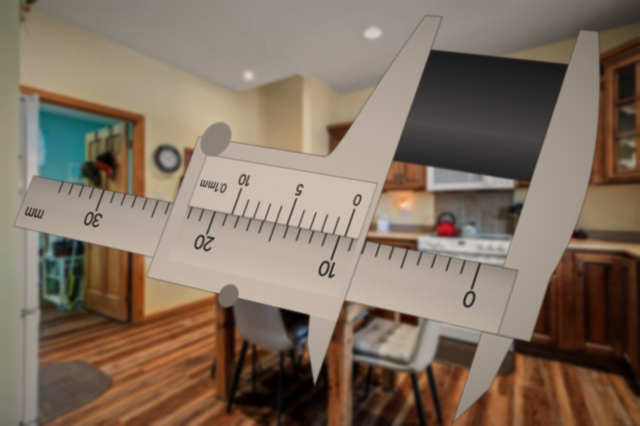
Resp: 9.6,mm
